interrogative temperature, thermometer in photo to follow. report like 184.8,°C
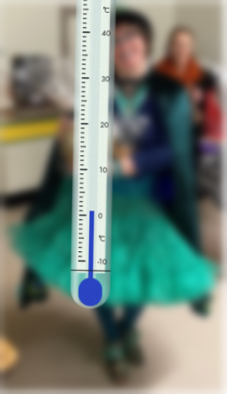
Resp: 1,°C
